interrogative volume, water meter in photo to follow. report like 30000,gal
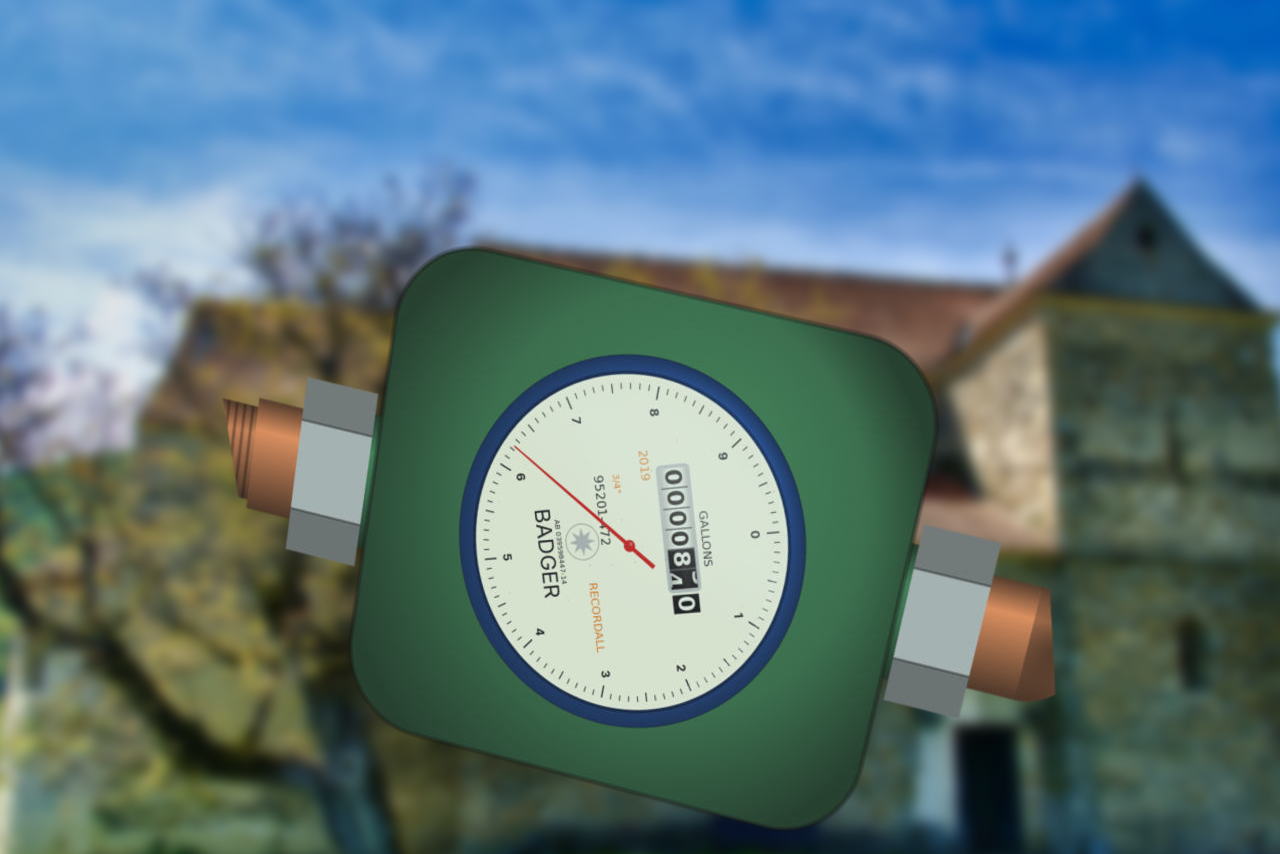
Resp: 836.2,gal
